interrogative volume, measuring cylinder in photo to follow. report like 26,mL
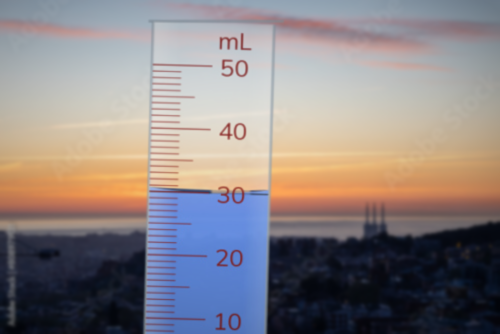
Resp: 30,mL
